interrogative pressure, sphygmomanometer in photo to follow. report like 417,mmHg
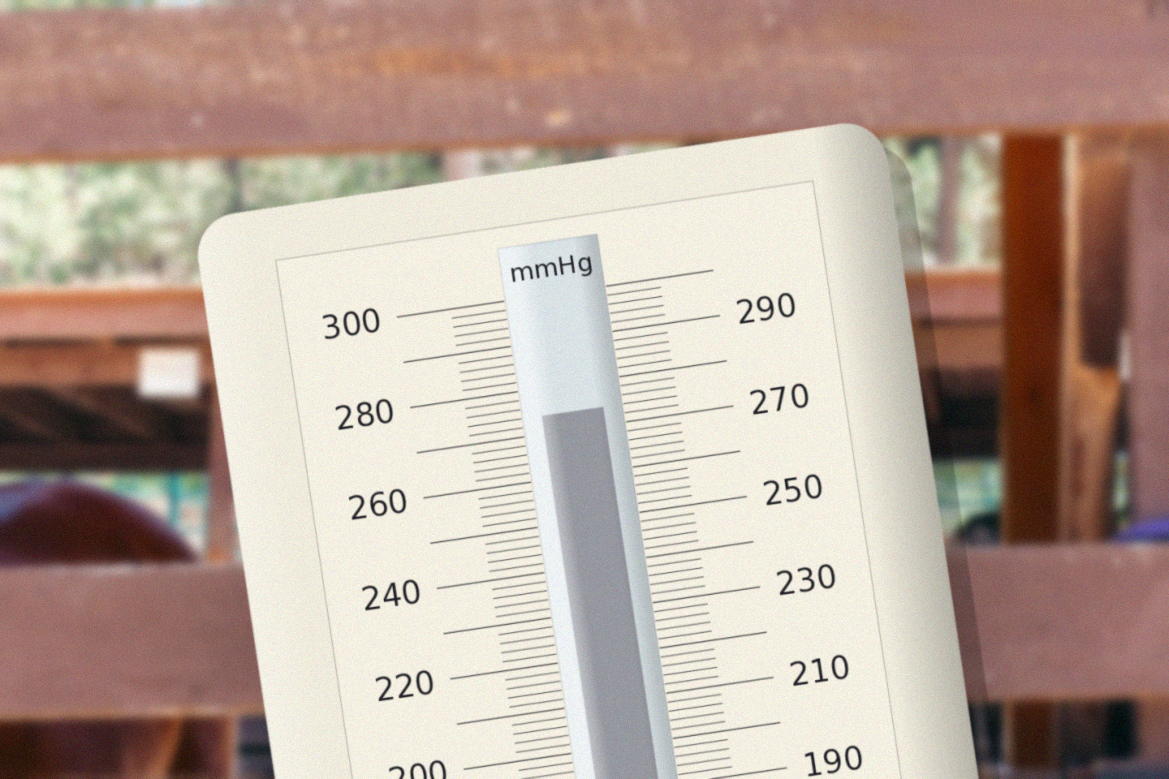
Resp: 274,mmHg
